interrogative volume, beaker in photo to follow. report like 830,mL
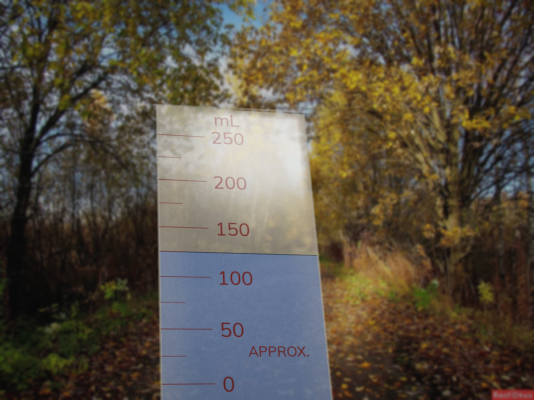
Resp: 125,mL
